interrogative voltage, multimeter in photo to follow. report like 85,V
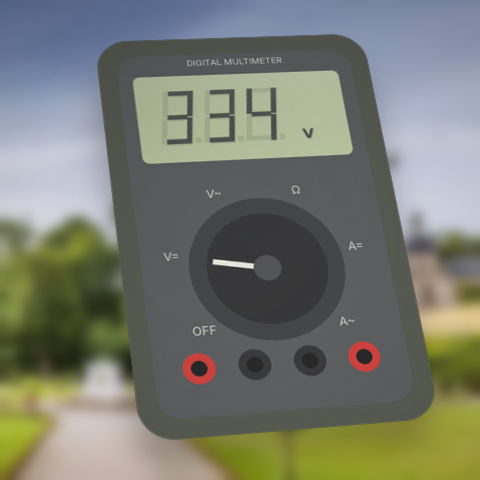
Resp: 334,V
